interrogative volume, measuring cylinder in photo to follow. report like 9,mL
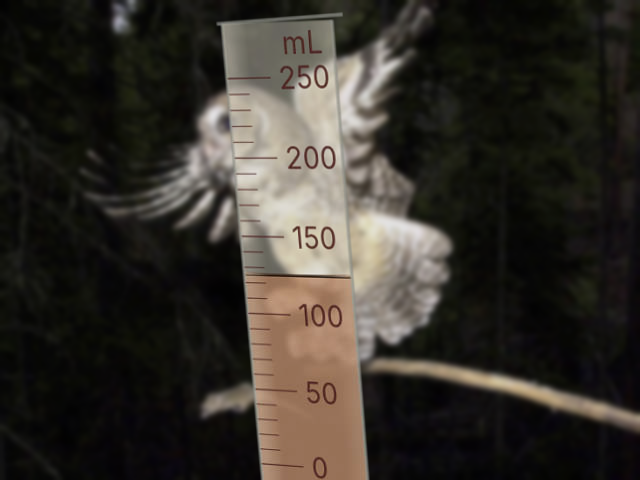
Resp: 125,mL
